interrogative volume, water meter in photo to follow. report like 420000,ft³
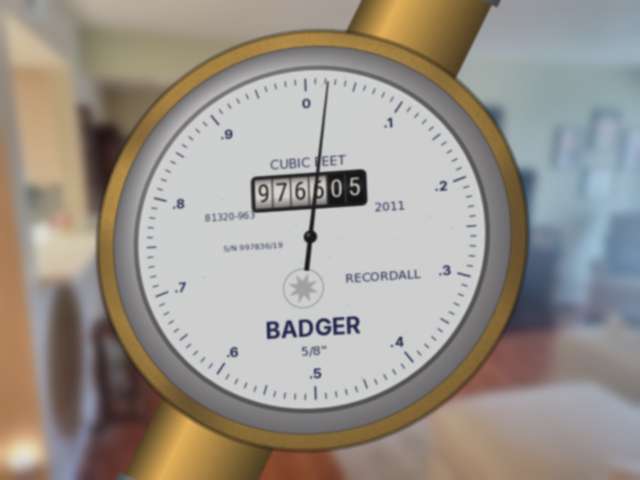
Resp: 976605.02,ft³
